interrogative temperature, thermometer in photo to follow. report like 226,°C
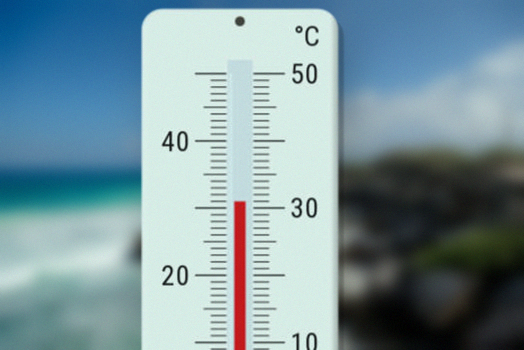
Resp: 31,°C
